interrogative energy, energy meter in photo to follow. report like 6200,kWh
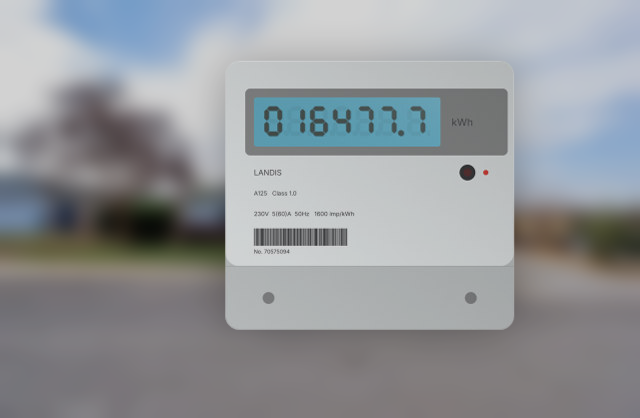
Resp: 16477.7,kWh
